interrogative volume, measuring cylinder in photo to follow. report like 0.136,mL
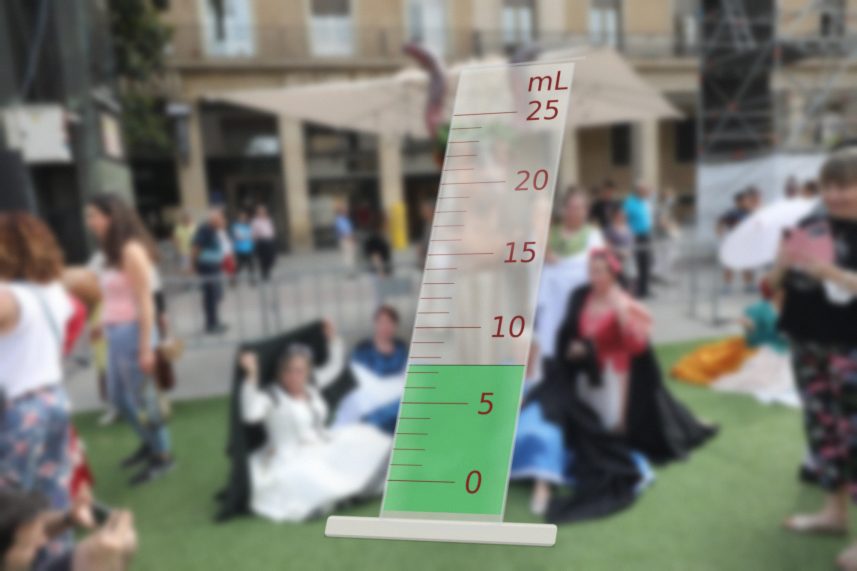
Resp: 7.5,mL
